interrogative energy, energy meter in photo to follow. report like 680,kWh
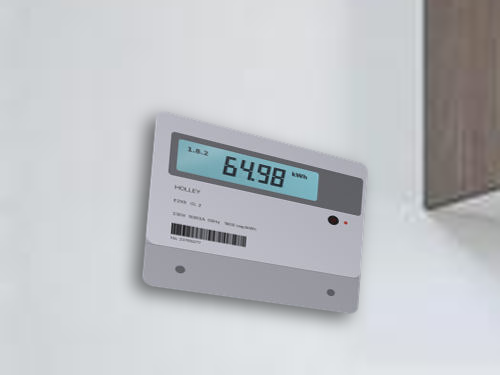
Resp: 64.98,kWh
